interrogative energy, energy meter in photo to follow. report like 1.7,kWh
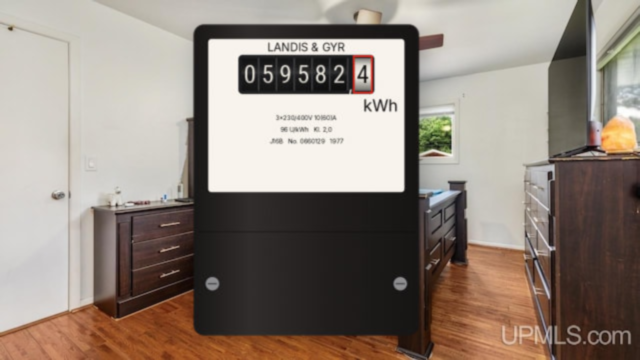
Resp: 59582.4,kWh
